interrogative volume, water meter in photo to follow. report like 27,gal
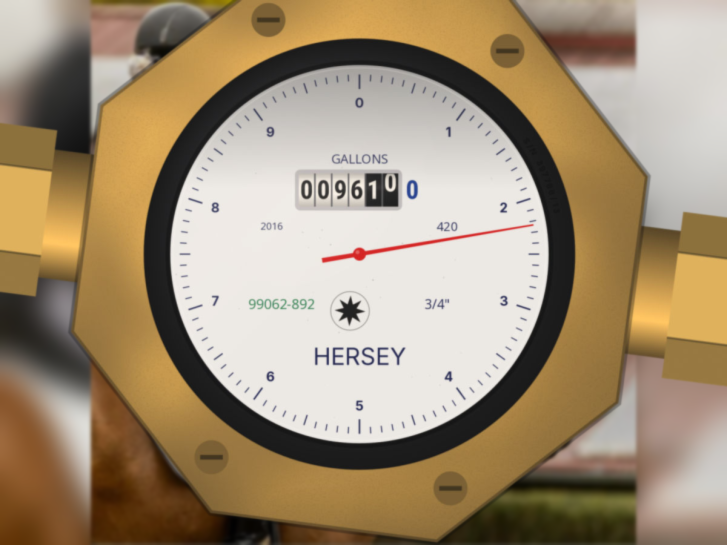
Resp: 96102.2,gal
